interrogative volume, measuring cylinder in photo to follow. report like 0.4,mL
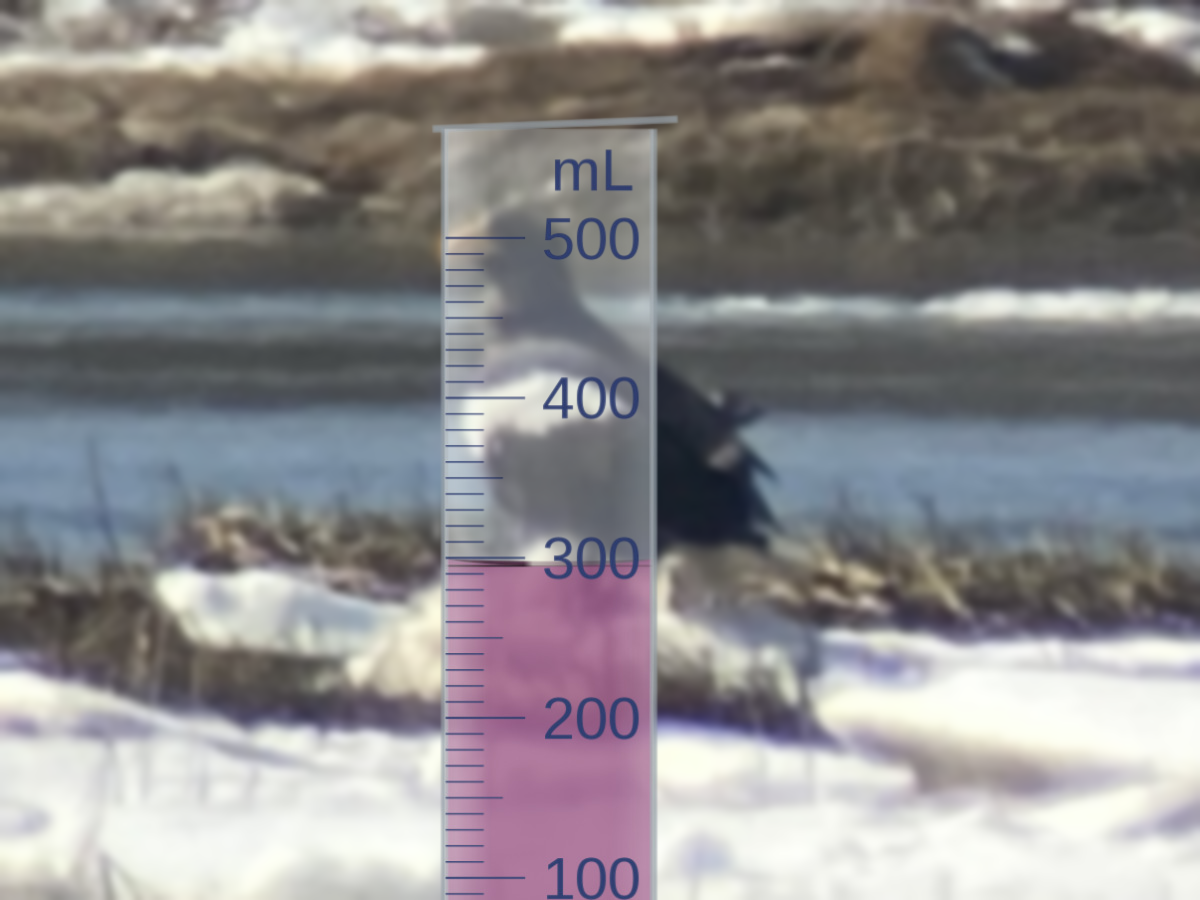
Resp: 295,mL
